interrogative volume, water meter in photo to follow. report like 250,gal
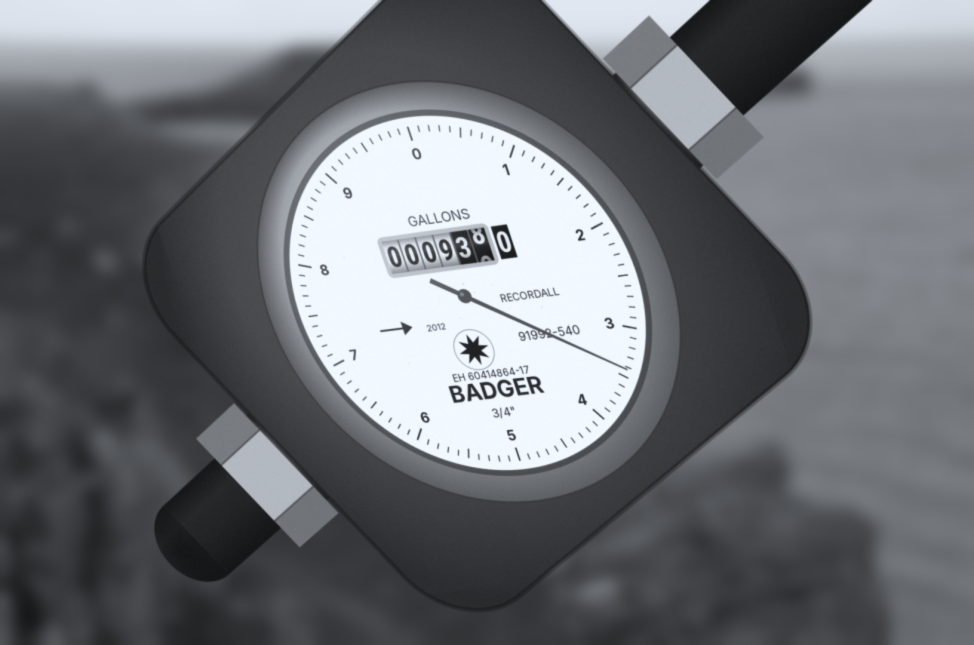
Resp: 9383.4,gal
